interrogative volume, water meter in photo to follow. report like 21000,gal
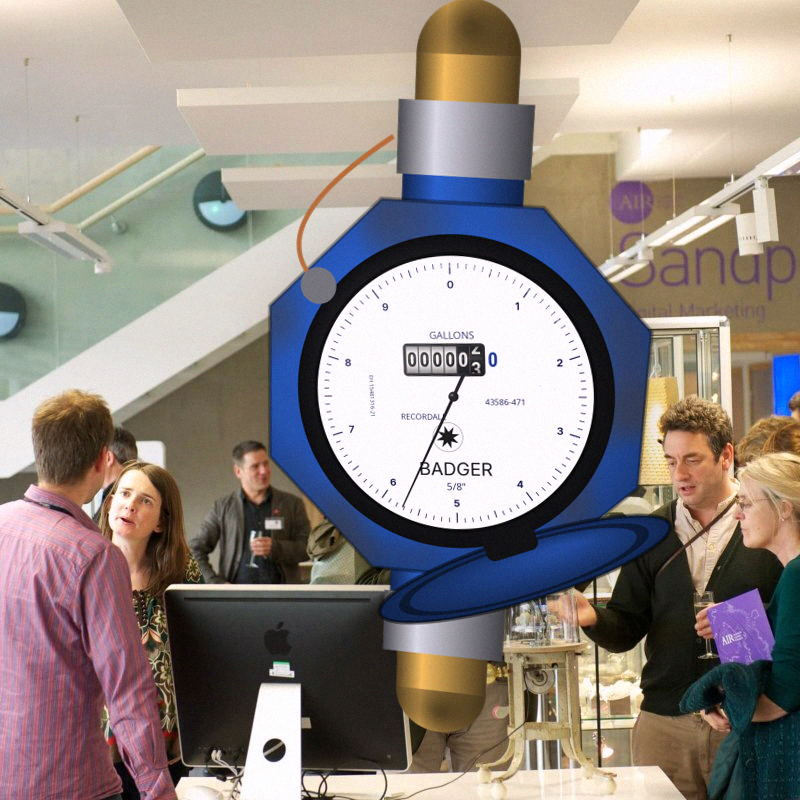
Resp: 25.7,gal
